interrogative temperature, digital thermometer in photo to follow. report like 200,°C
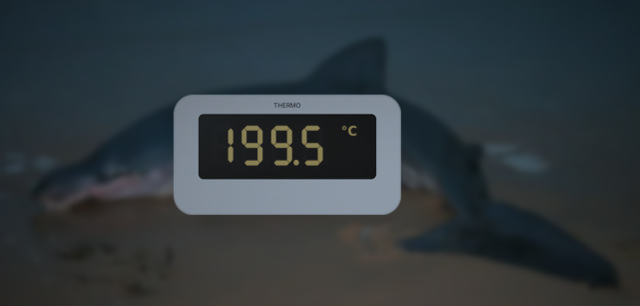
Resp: 199.5,°C
